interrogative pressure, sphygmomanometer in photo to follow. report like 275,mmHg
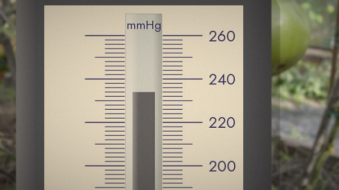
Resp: 234,mmHg
